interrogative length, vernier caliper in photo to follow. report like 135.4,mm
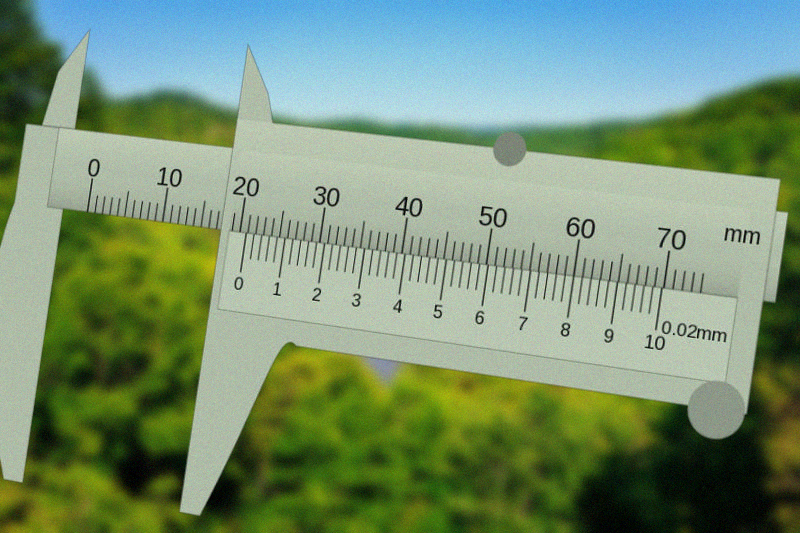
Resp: 20.8,mm
